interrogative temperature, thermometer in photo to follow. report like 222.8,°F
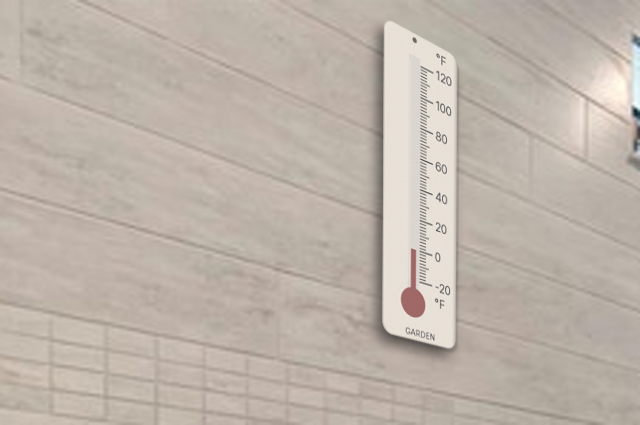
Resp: 0,°F
